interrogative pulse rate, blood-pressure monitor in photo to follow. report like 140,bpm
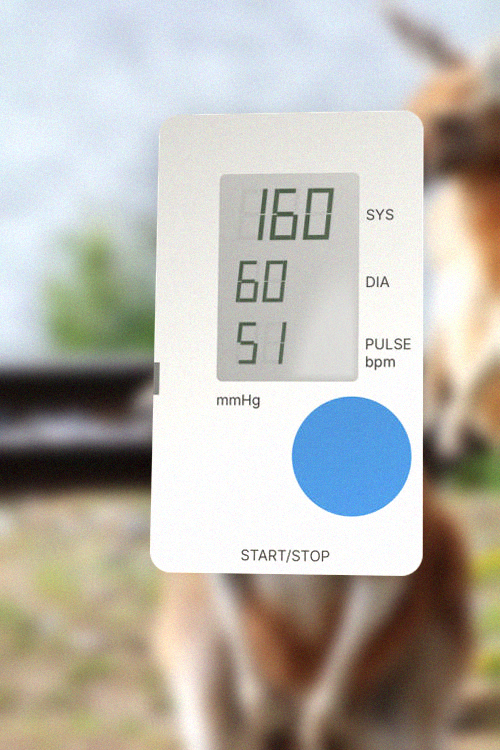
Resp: 51,bpm
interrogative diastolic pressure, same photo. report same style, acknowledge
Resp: 60,mmHg
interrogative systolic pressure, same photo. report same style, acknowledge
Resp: 160,mmHg
